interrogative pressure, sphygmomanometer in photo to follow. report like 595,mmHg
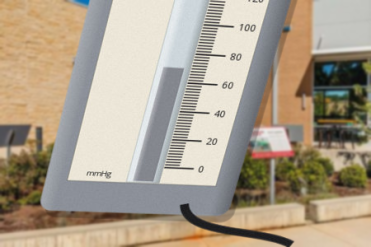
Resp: 70,mmHg
